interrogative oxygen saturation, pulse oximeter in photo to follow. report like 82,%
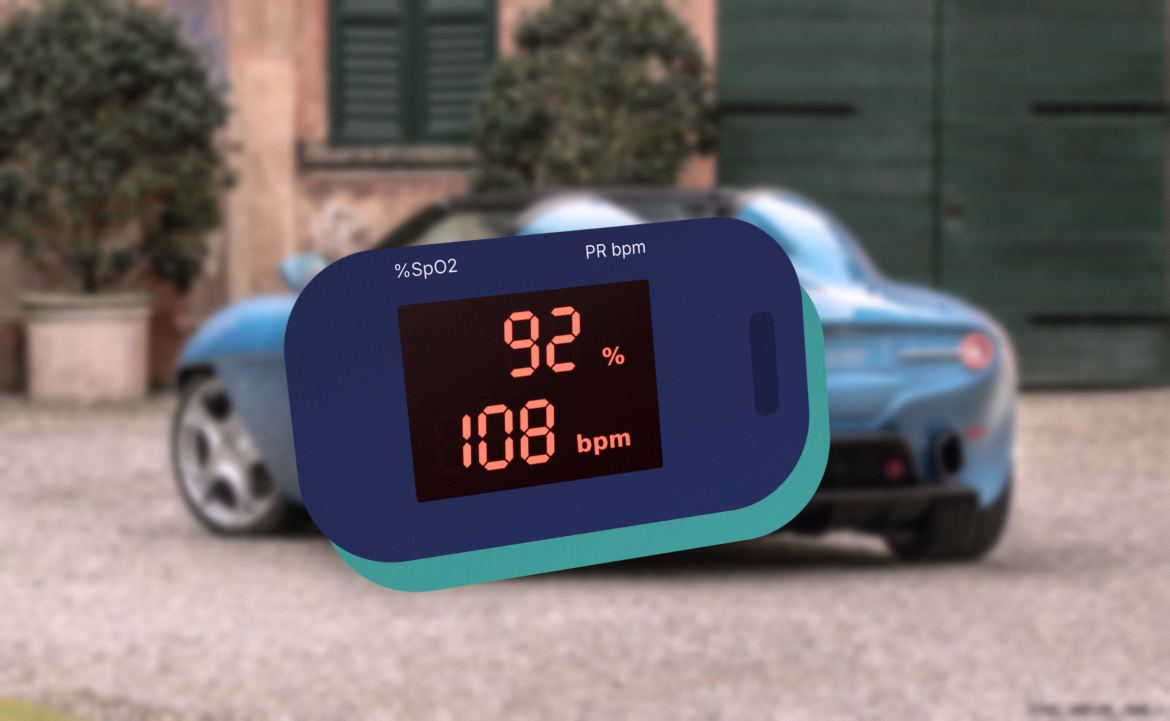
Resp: 92,%
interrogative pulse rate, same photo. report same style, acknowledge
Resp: 108,bpm
